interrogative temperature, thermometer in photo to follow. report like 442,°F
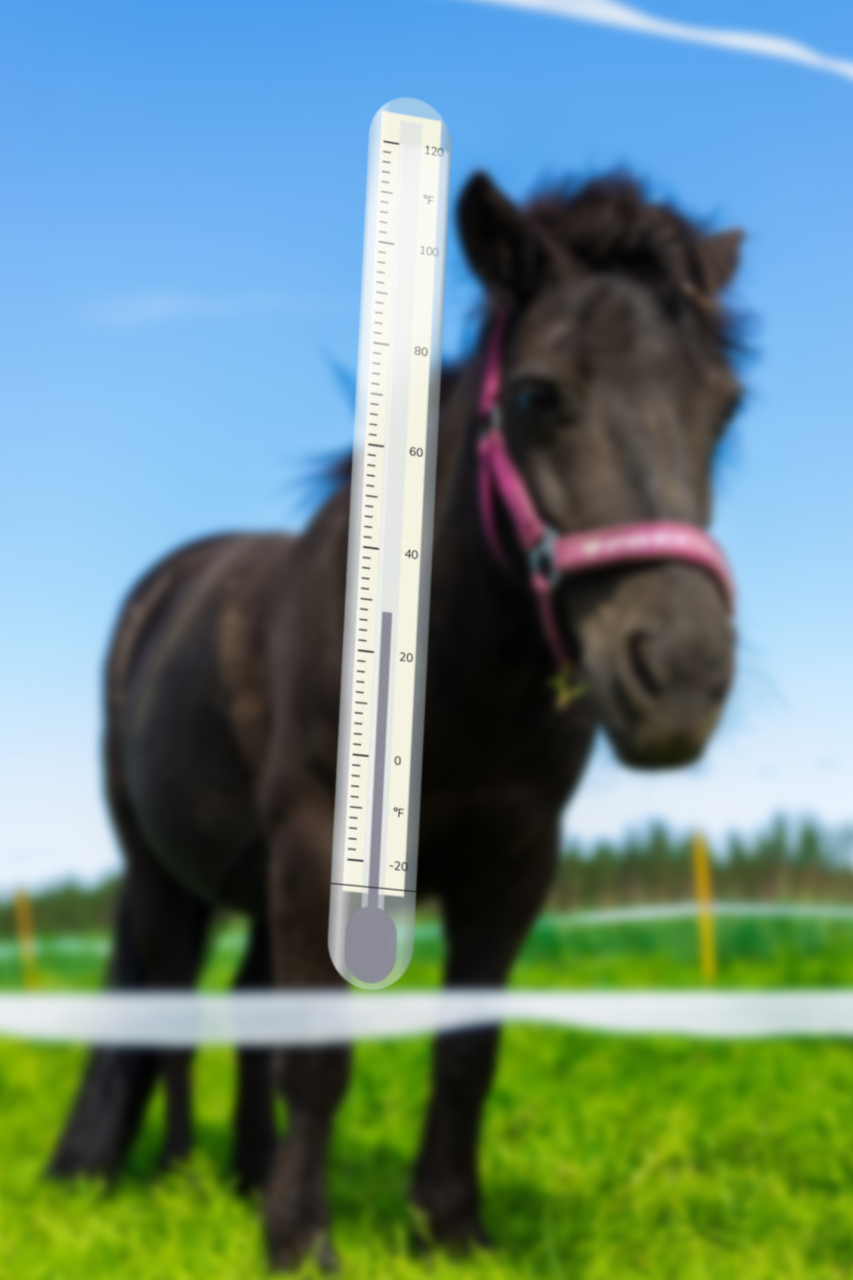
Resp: 28,°F
